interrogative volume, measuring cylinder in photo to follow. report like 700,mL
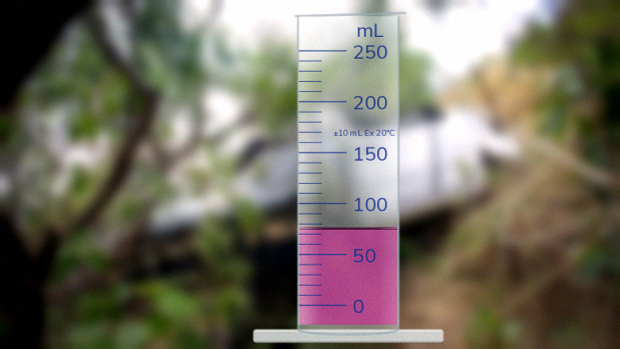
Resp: 75,mL
